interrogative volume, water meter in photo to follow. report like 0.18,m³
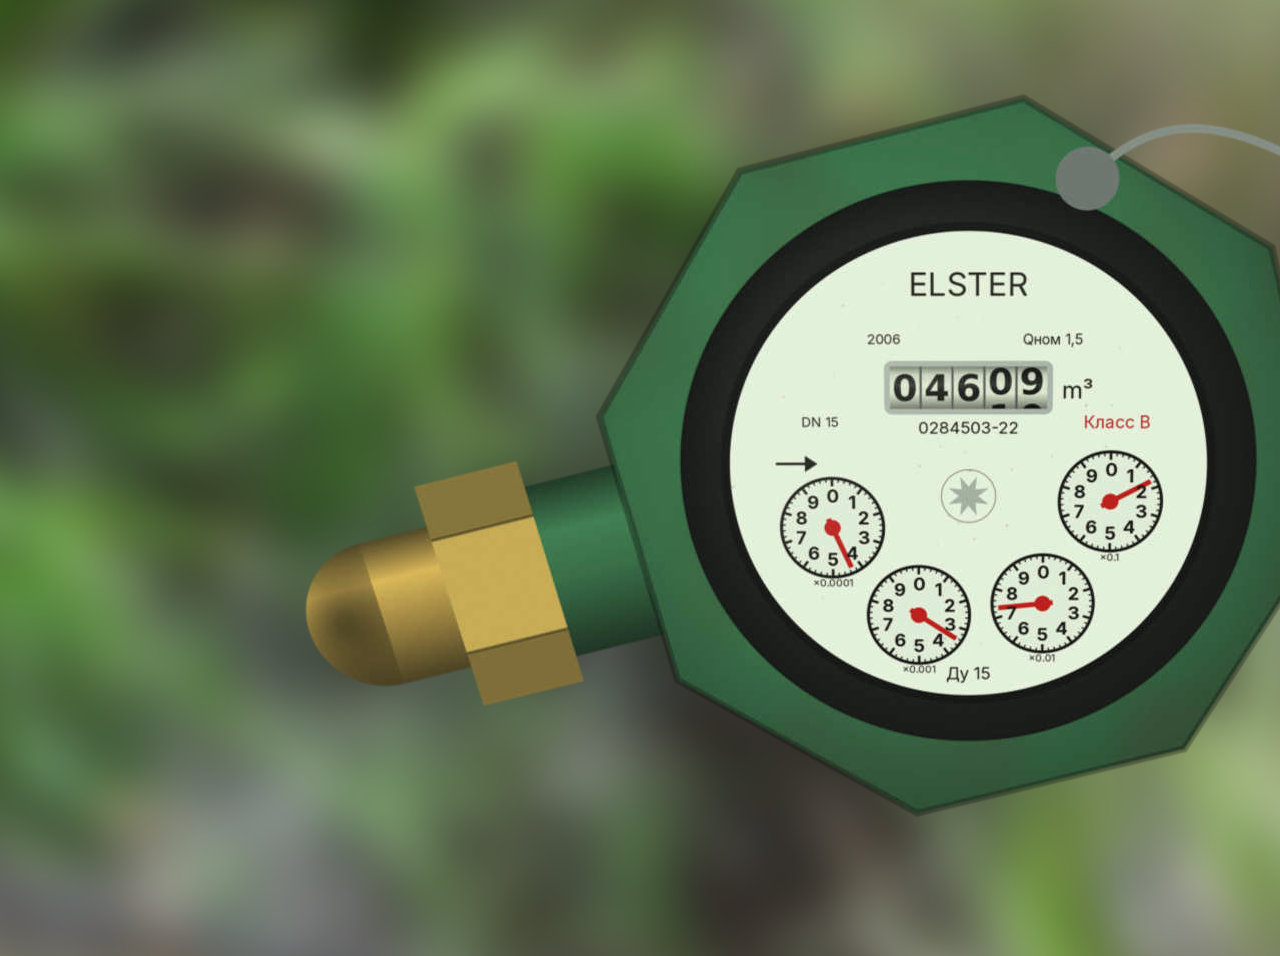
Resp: 4609.1734,m³
